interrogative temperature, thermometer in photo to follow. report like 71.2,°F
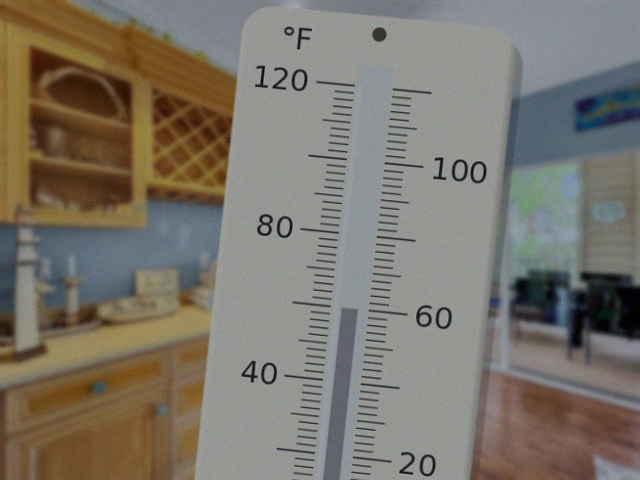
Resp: 60,°F
